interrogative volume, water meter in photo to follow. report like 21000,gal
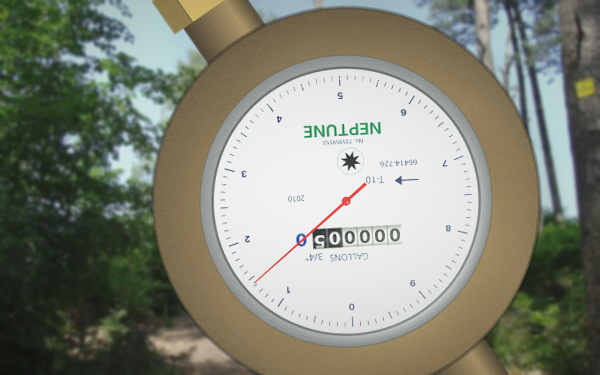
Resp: 51.4,gal
